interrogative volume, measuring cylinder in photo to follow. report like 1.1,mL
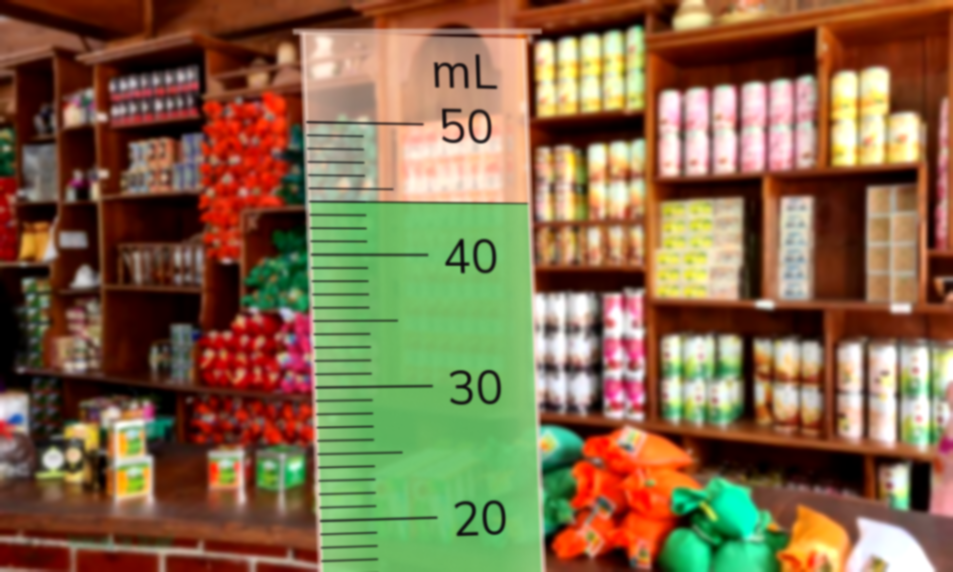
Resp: 44,mL
